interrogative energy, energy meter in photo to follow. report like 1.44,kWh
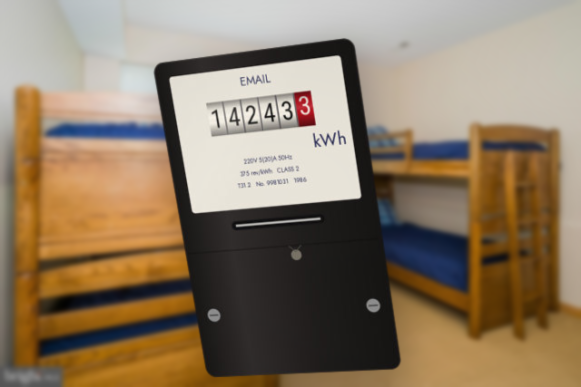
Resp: 14243.3,kWh
